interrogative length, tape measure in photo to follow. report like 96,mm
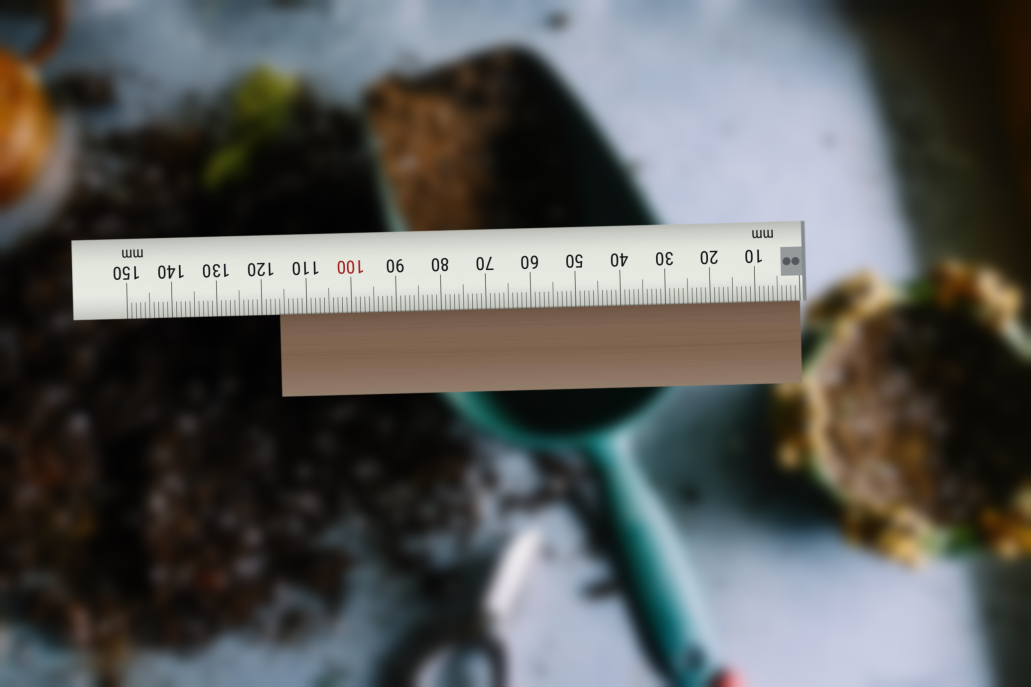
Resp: 116,mm
